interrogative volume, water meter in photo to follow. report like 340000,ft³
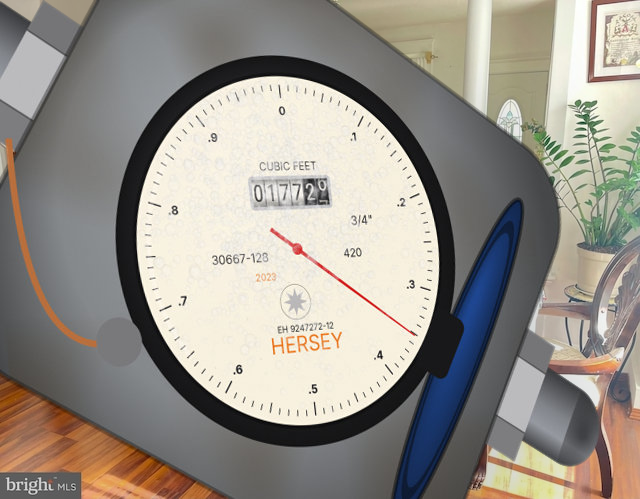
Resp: 17726.35,ft³
